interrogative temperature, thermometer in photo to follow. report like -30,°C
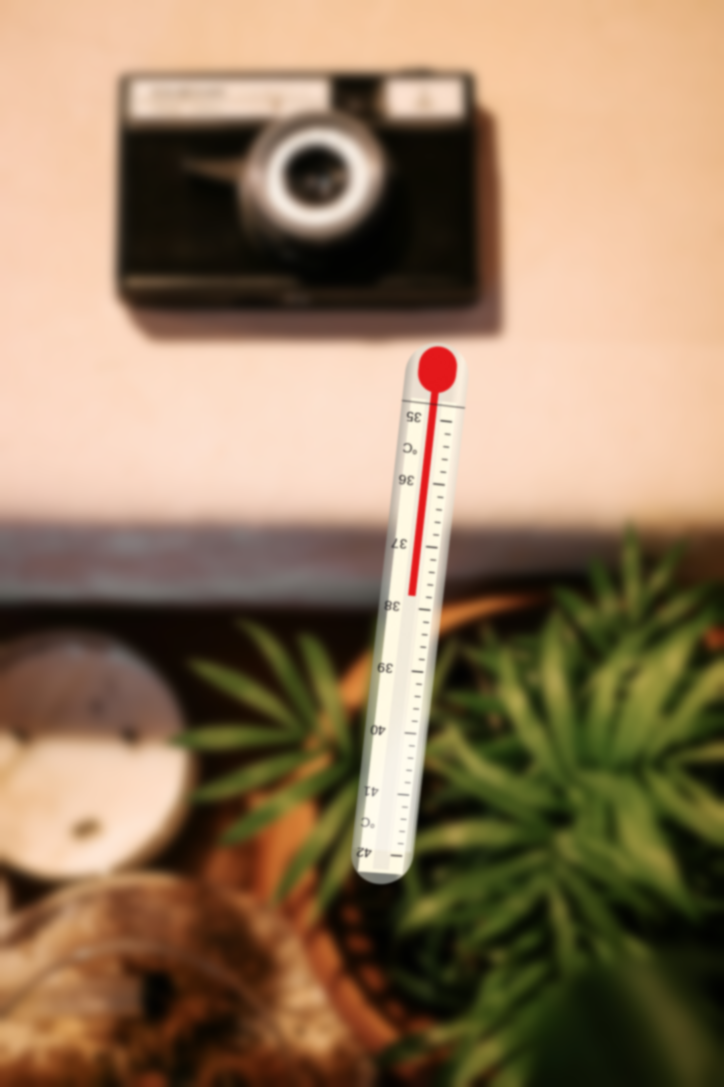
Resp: 37.8,°C
